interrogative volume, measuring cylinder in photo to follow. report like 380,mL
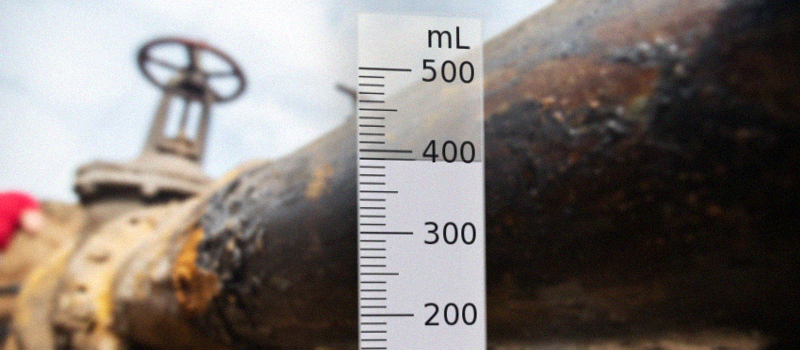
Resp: 390,mL
